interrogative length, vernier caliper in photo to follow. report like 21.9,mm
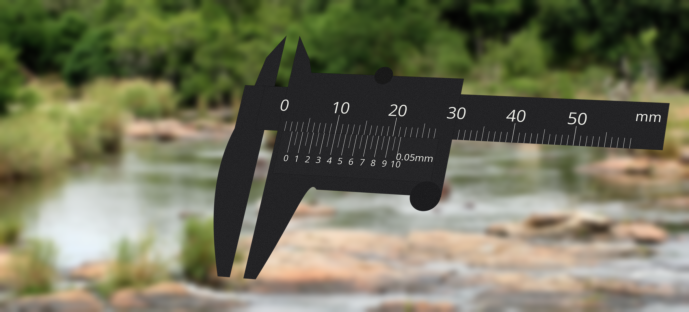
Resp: 2.4,mm
